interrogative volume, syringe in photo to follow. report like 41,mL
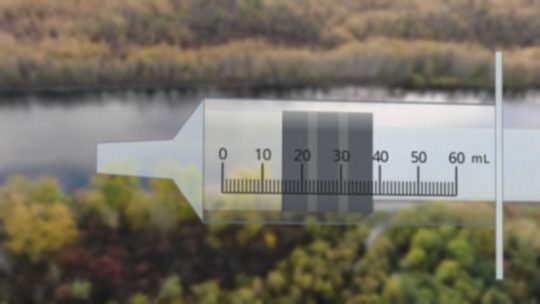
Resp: 15,mL
